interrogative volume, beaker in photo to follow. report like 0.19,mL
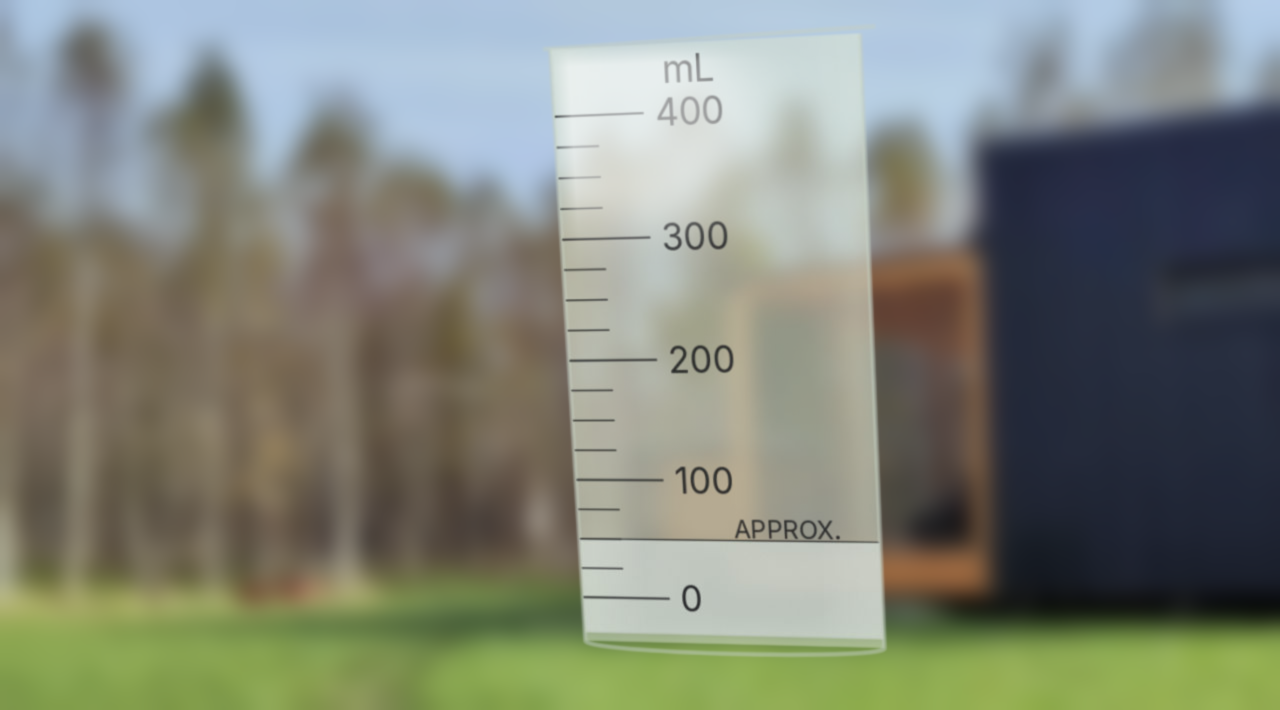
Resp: 50,mL
